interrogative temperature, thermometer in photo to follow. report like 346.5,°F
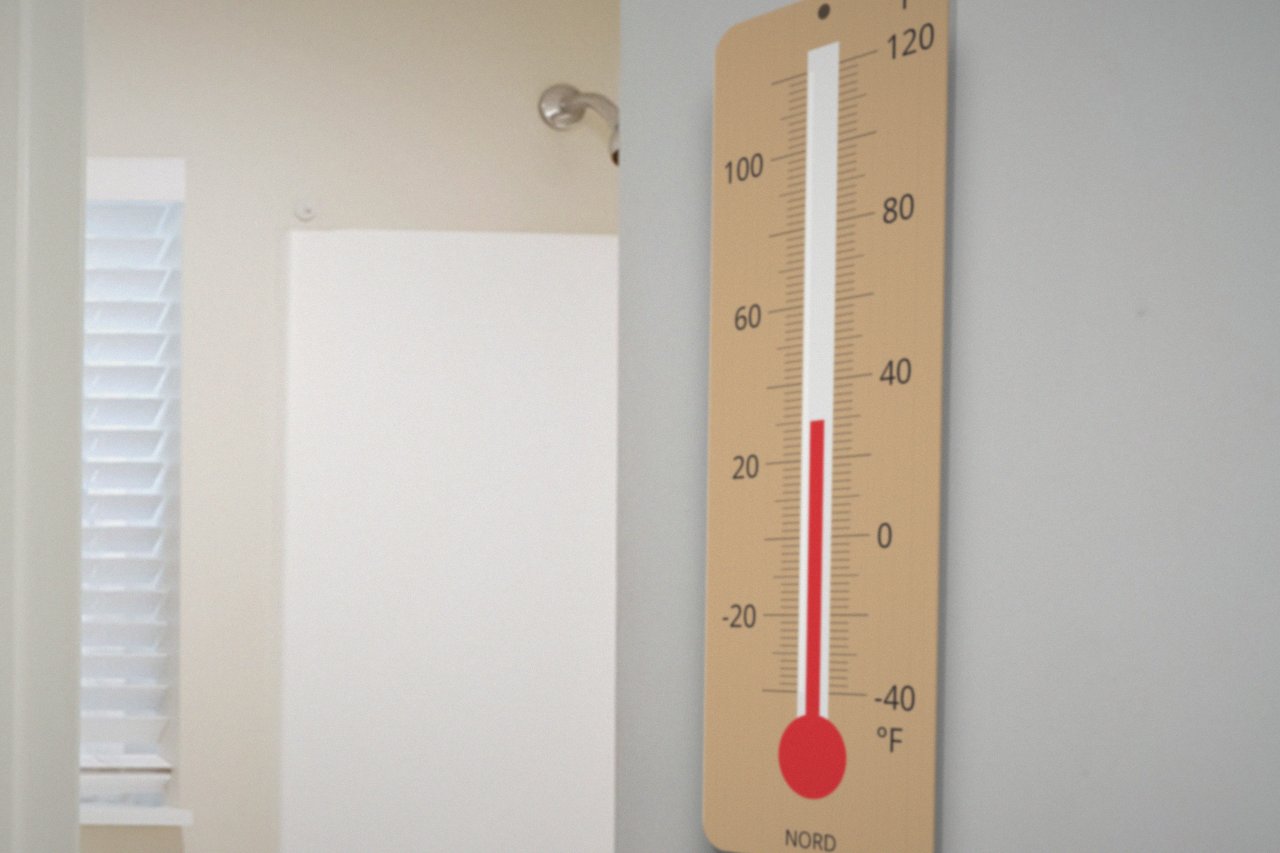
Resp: 30,°F
